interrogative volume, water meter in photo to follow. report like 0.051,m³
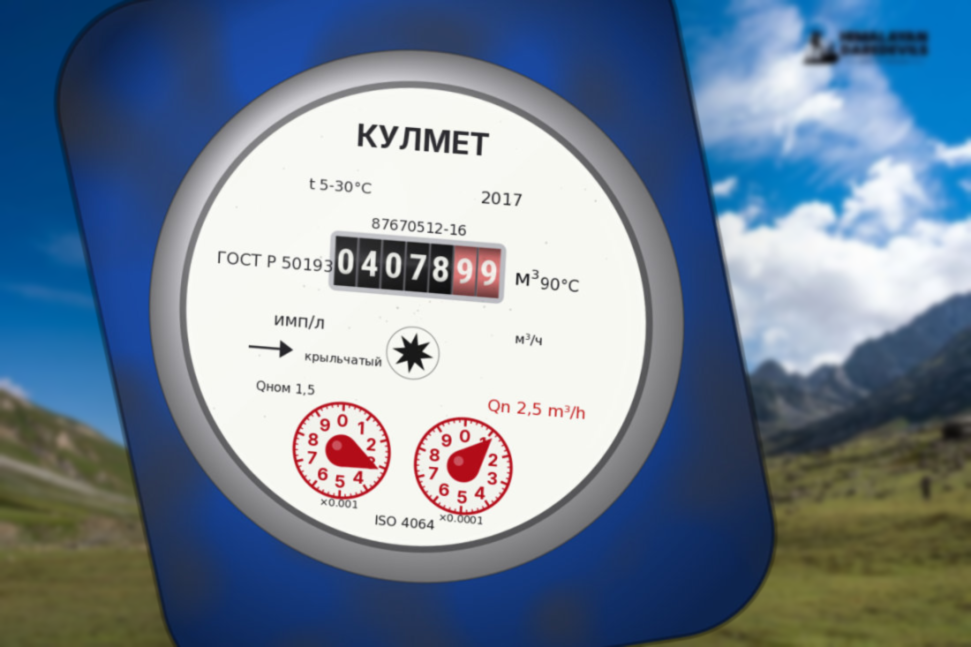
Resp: 4078.9931,m³
